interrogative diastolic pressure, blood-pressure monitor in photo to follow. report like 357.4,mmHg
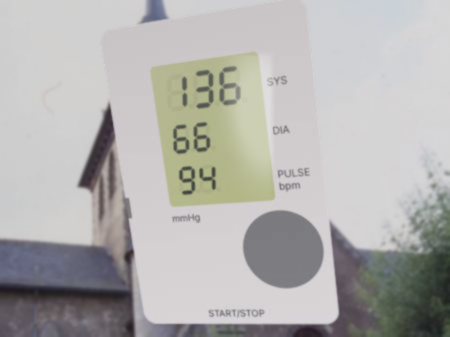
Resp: 66,mmHg
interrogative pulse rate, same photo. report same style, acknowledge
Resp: 94,bpm
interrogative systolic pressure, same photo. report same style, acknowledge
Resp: 136,mmHg
